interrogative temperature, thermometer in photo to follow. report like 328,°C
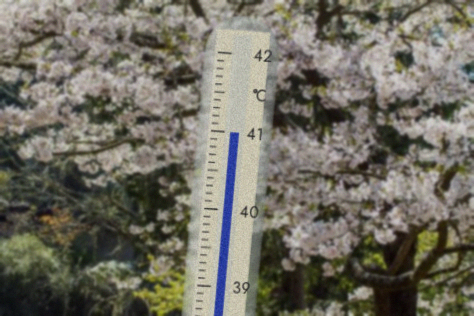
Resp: 41,°C
